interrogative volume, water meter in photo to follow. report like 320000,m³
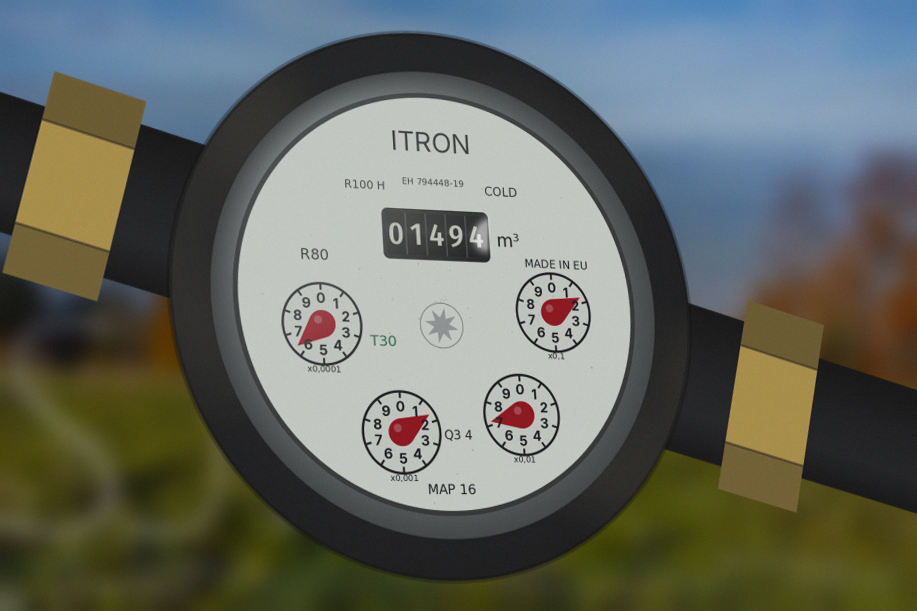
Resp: 1494.1716,m³
